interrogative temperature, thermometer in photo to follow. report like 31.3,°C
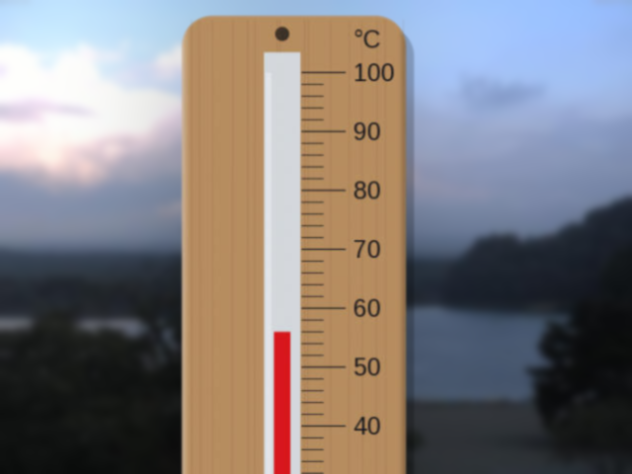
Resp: 56,°C
